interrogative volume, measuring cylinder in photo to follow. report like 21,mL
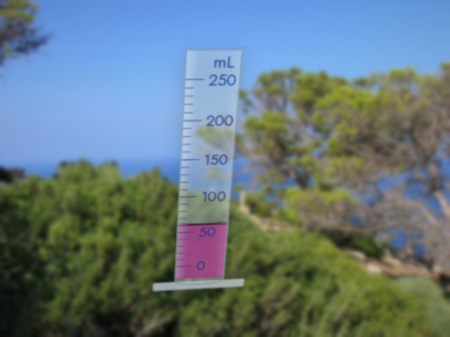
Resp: 60,mL
